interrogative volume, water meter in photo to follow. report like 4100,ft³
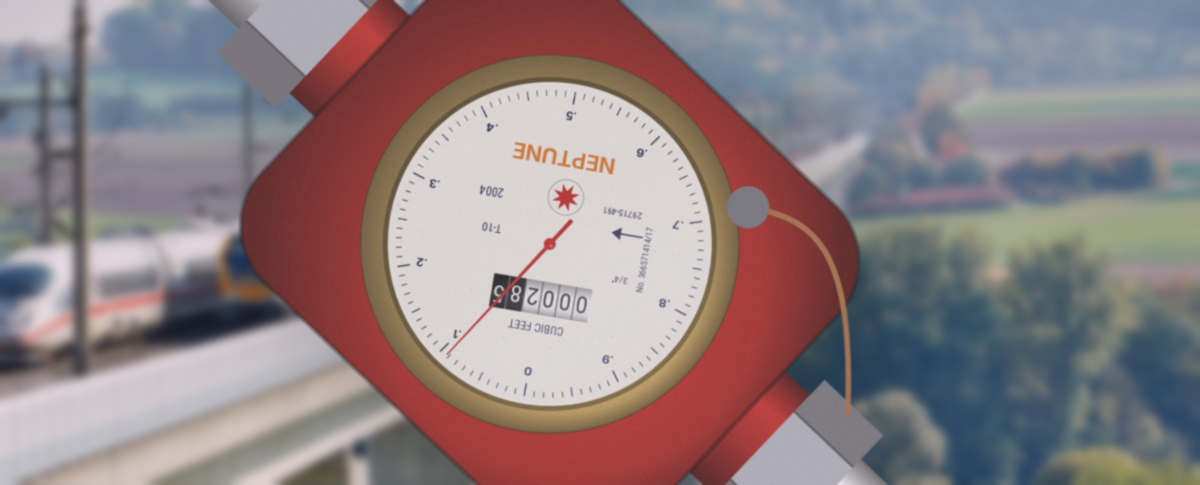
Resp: 285.09,ft³
